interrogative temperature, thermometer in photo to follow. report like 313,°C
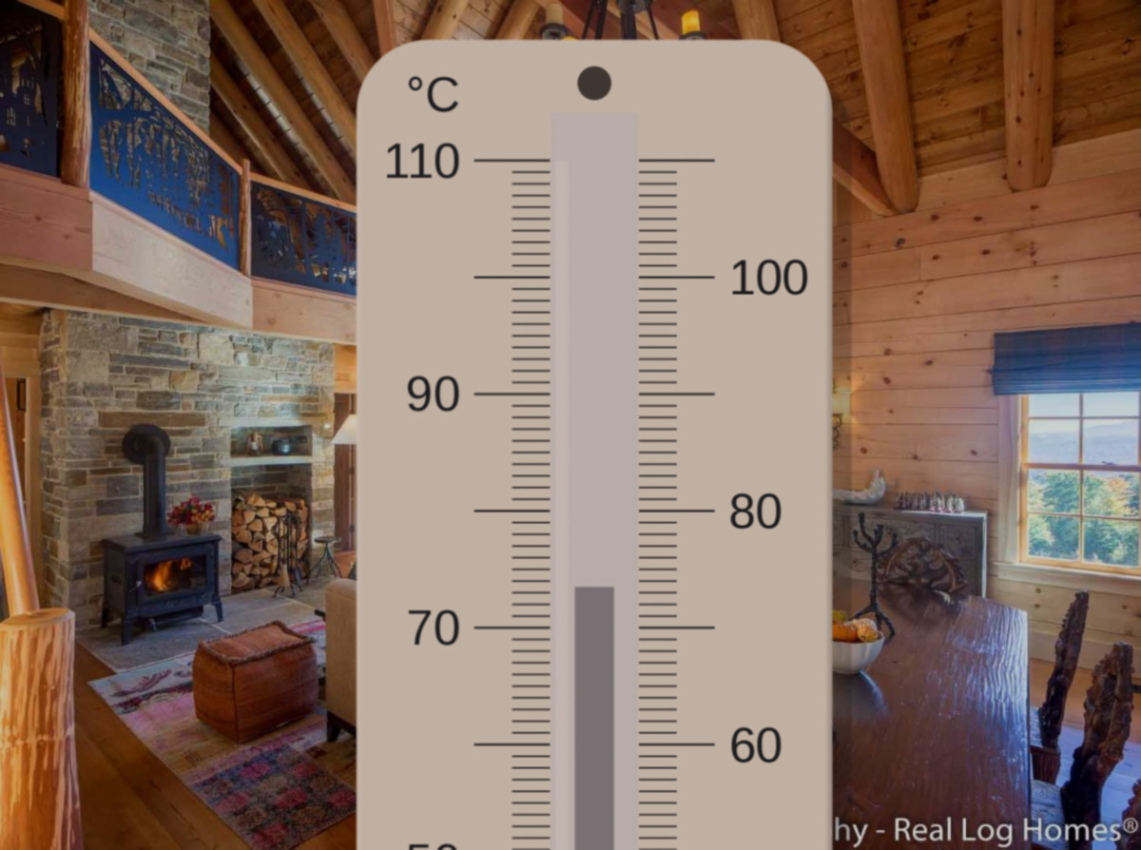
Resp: 73.5,°C
